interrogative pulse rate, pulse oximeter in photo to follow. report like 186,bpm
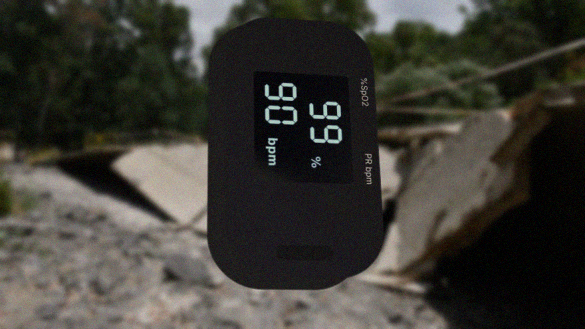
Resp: 90,bpm
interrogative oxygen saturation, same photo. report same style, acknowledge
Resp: 99,%
